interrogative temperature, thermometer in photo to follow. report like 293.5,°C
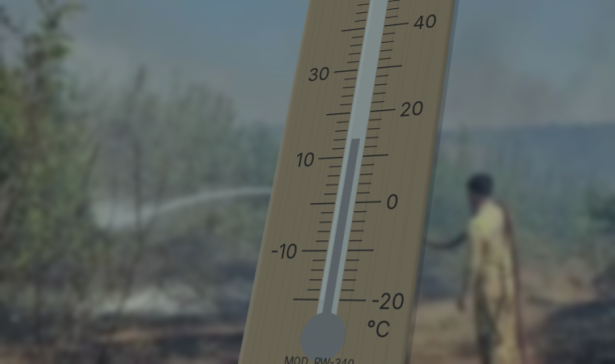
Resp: 14,°C
